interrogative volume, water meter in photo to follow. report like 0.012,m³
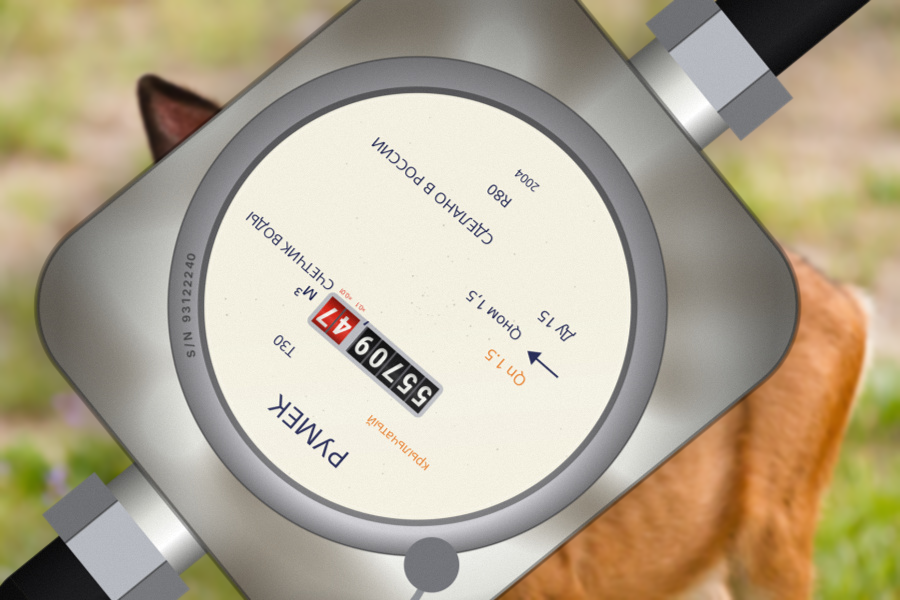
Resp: 55709.47,m³
